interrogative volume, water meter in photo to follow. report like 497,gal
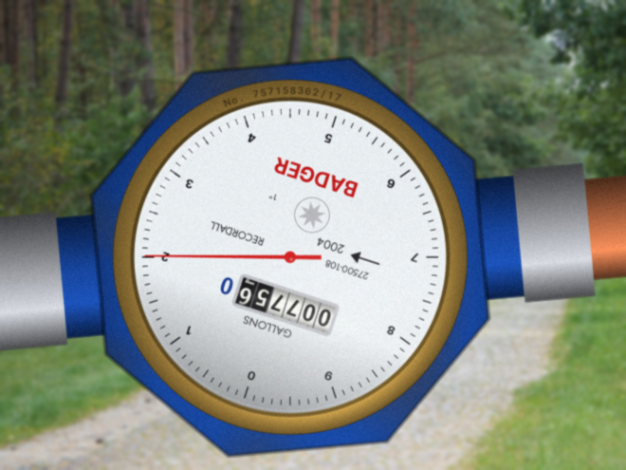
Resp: 77562.0,gal
